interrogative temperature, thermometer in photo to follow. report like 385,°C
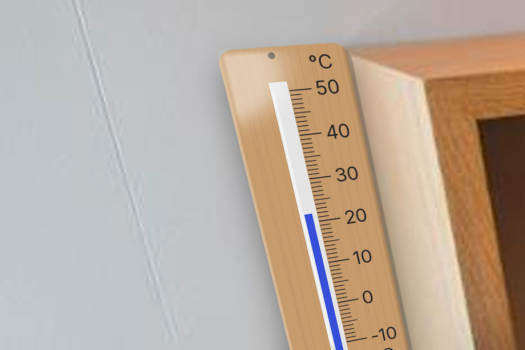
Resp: 22,°C
